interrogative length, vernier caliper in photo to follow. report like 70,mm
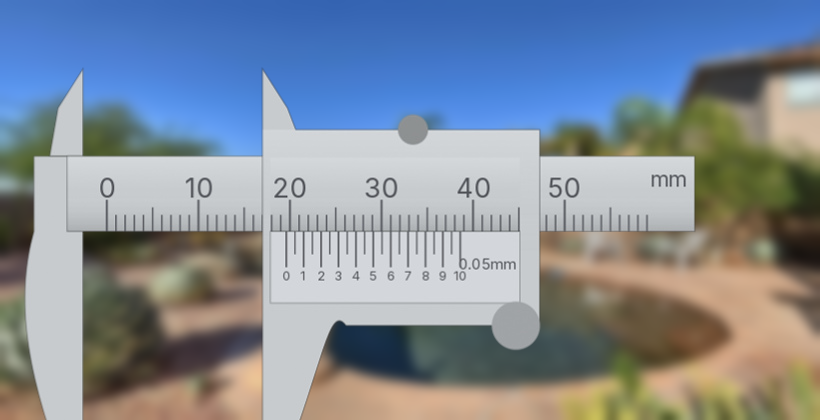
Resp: 19.6,mm
